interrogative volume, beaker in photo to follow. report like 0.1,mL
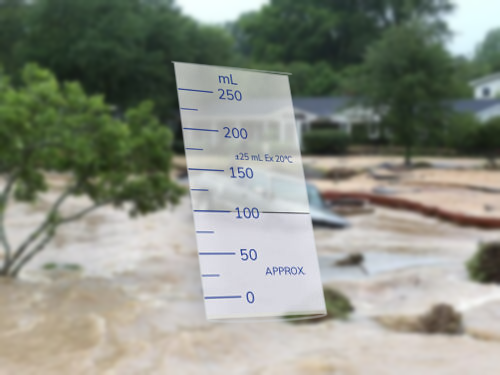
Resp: 100,mL
